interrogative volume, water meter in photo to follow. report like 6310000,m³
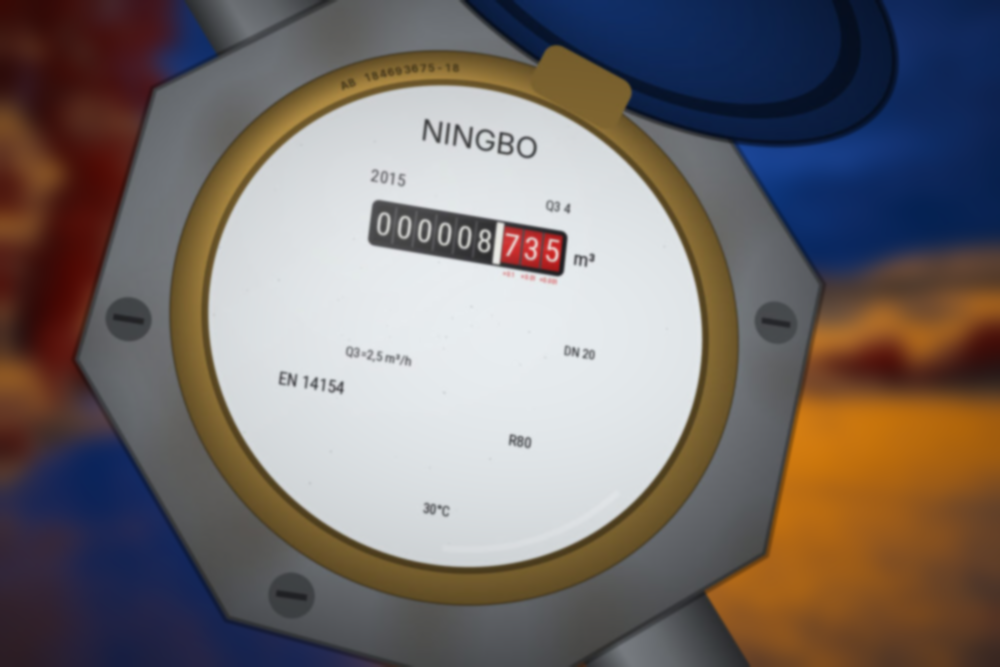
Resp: 8.735,m³
